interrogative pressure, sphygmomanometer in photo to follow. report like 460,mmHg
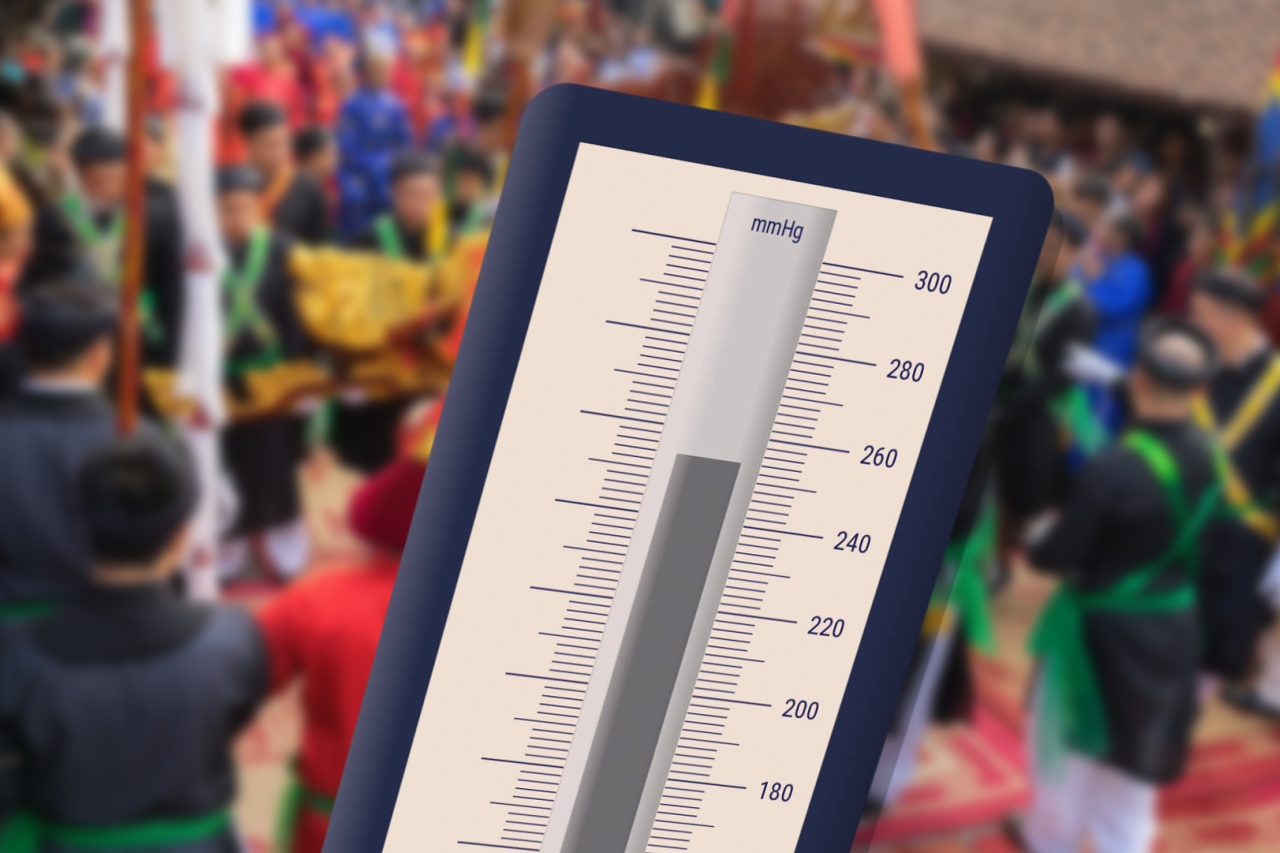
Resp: 254,mmHg
